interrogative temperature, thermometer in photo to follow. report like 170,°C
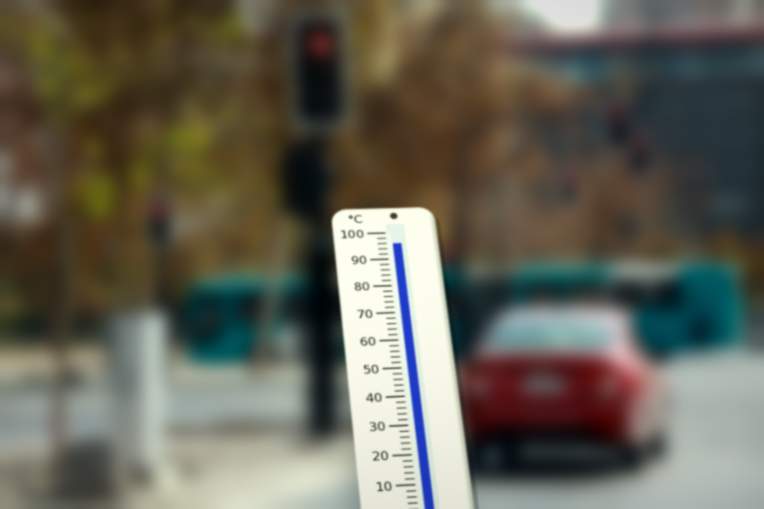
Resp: 96,°C
